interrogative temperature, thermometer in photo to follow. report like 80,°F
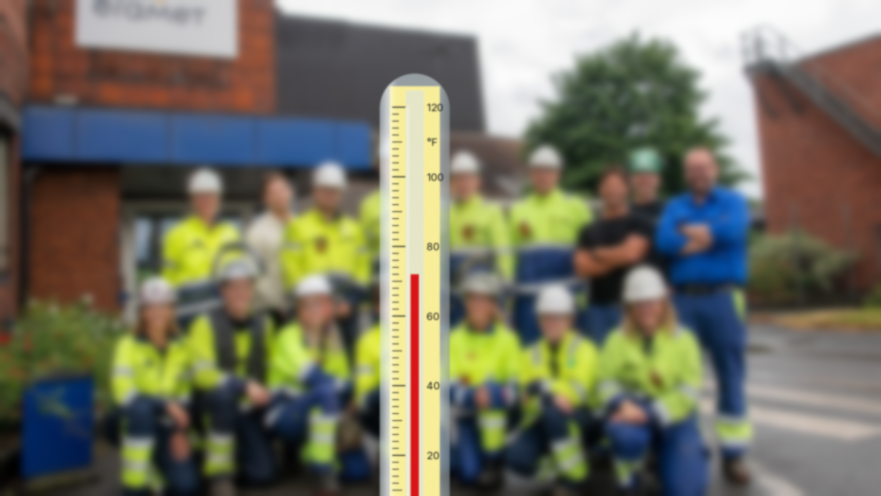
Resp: 72,°F
